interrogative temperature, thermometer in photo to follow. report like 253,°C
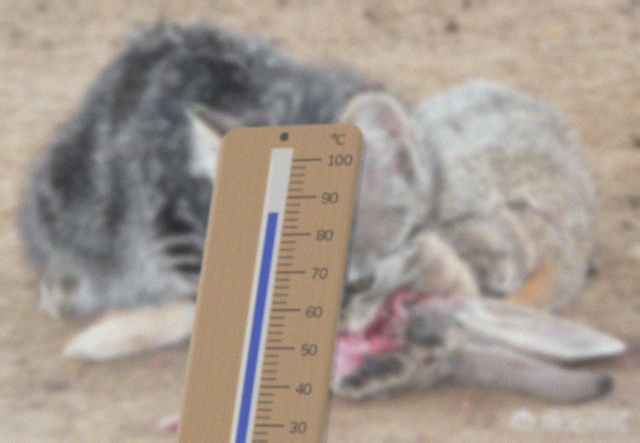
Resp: 86,°C
